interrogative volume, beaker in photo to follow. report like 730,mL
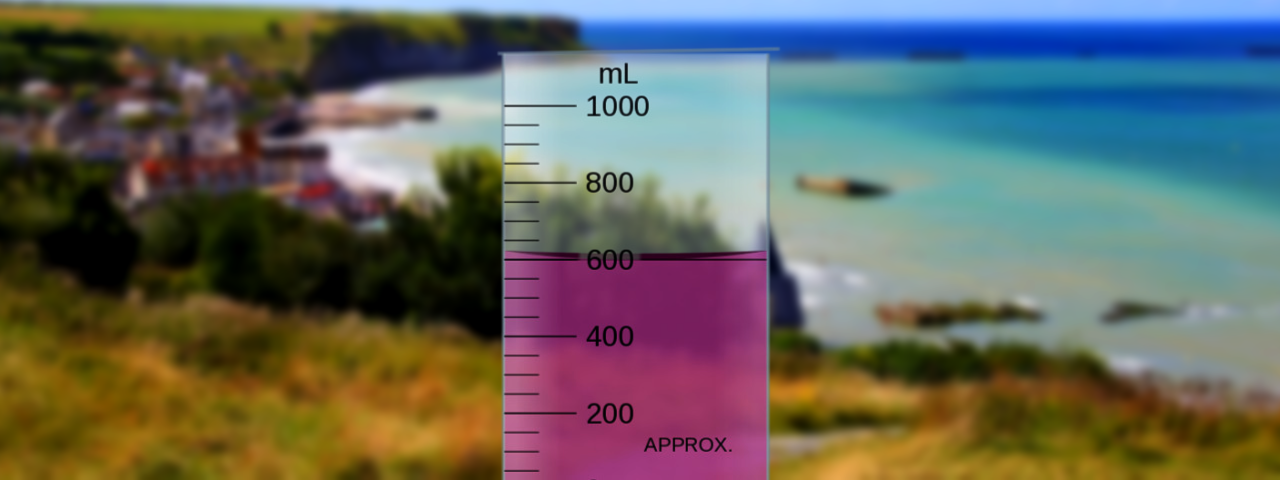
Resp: 600,mL
